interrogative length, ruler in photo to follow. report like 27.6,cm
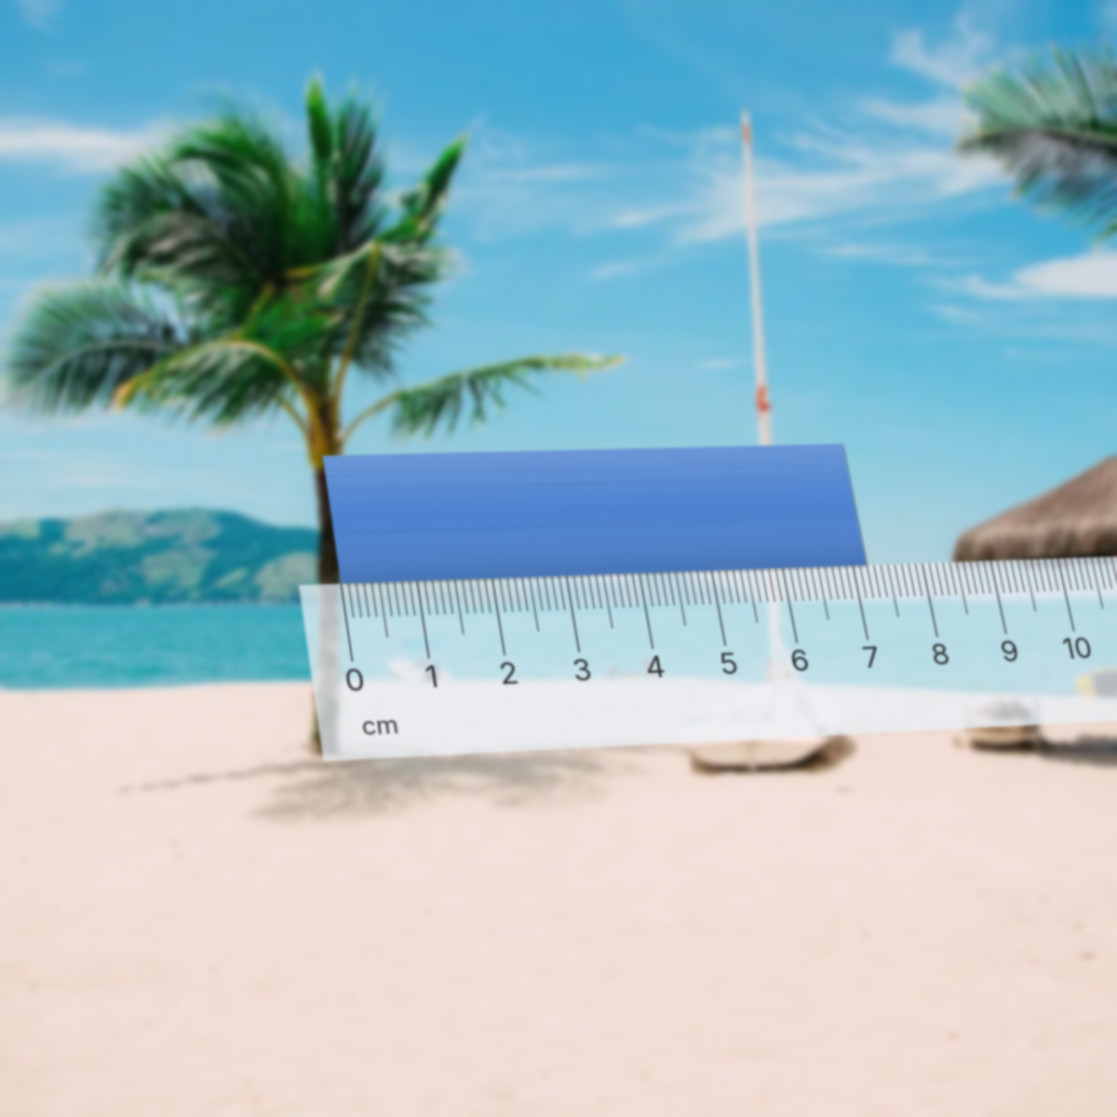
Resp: 7.2,cm
